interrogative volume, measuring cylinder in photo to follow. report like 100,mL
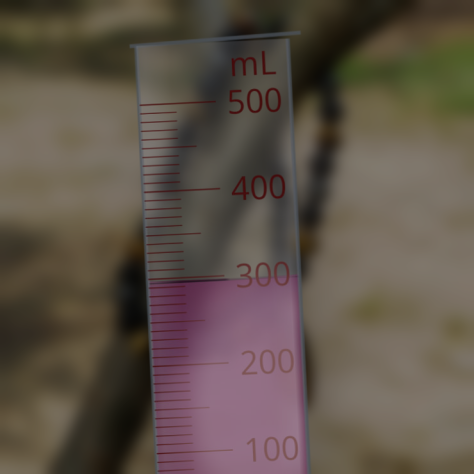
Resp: 295,mL
